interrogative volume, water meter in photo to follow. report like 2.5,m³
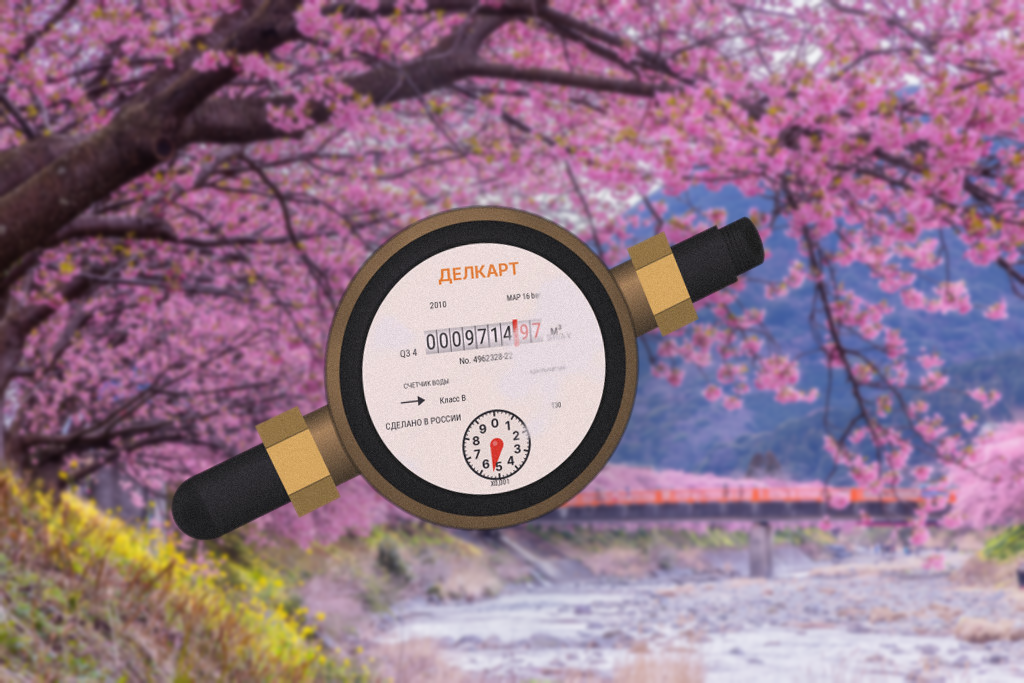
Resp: 9714.975,m³
